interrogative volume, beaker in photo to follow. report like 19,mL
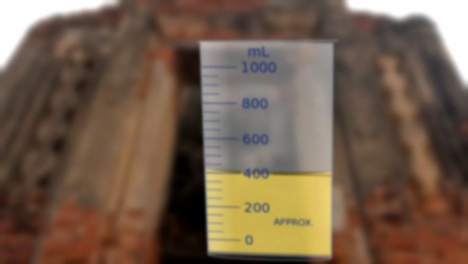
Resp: 400,mL
